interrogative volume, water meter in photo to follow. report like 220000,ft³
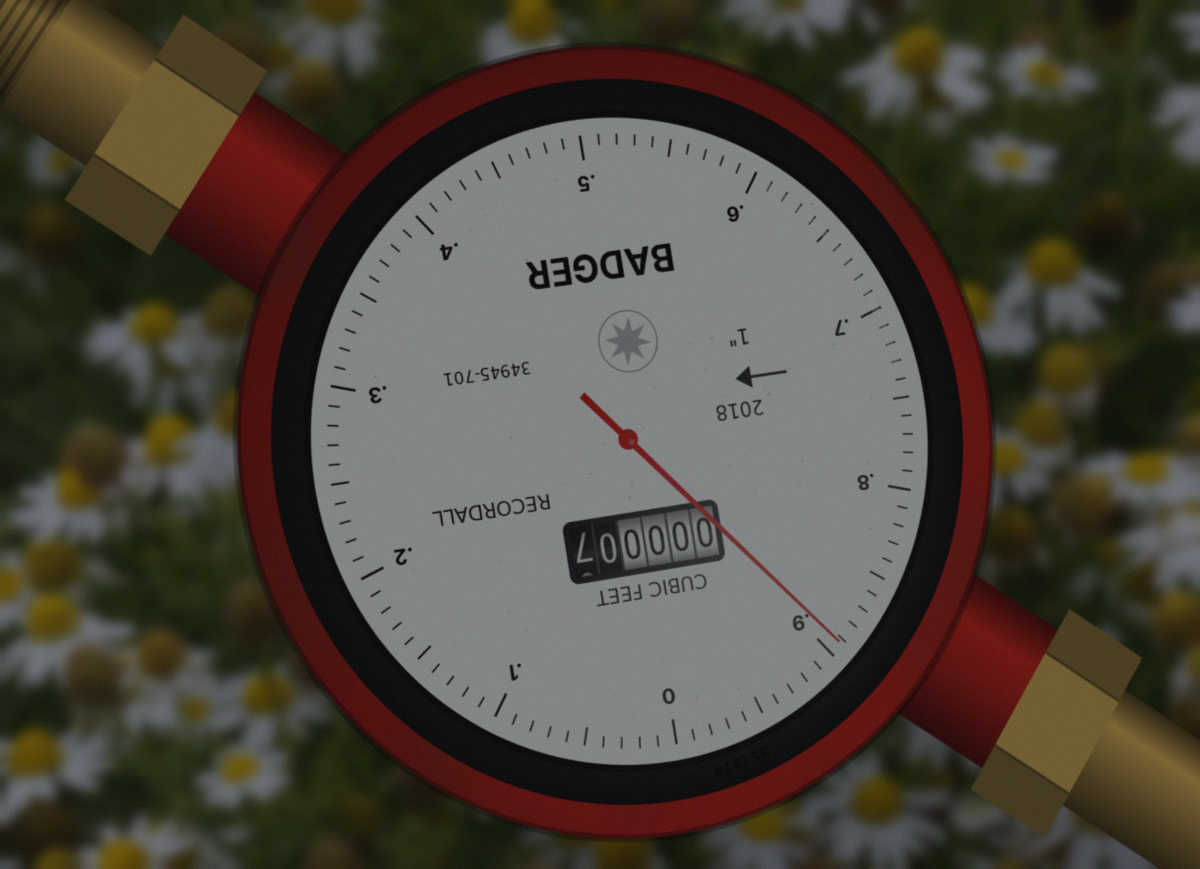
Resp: 6.89,ft³
